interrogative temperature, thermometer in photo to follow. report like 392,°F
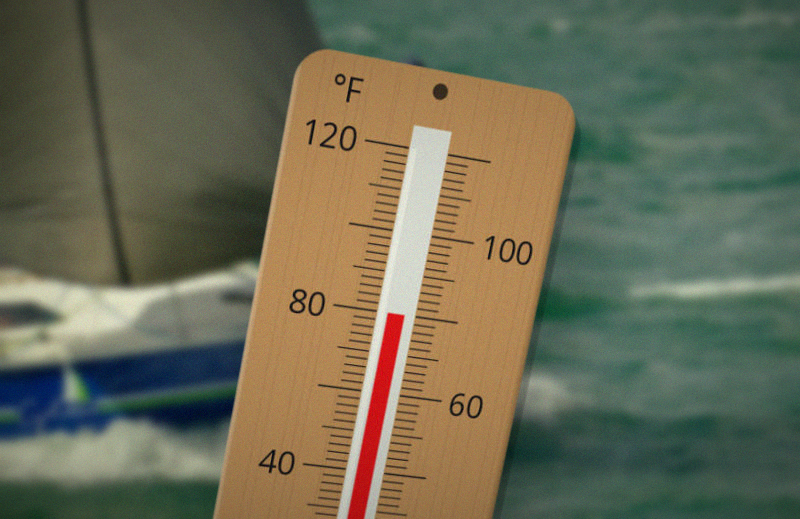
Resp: 80,°F
